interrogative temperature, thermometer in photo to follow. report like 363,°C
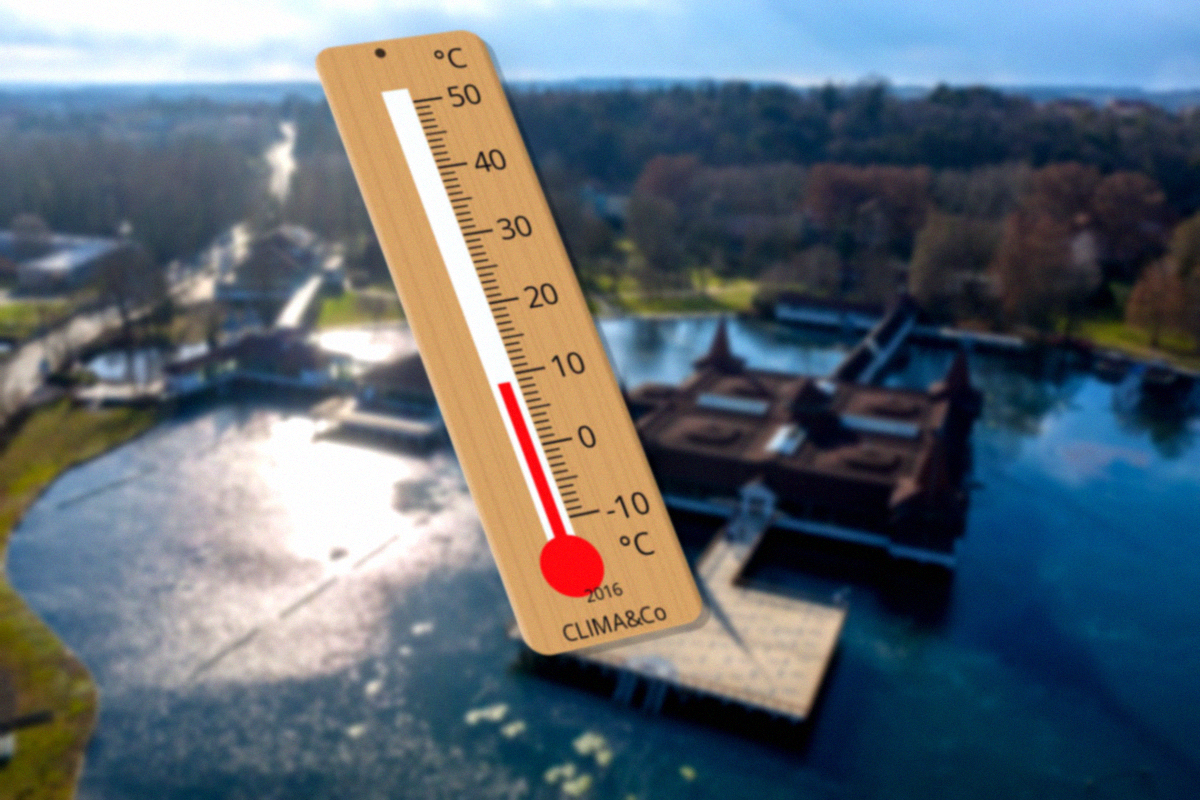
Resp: 9,°C
